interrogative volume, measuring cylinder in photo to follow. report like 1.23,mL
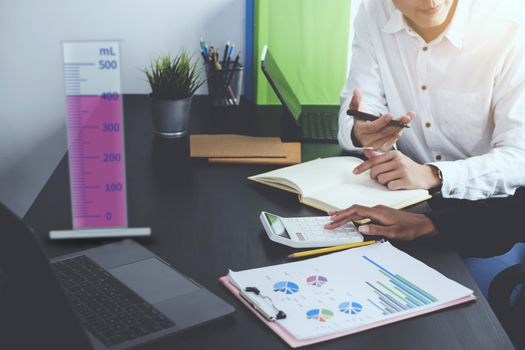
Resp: 400,mL
